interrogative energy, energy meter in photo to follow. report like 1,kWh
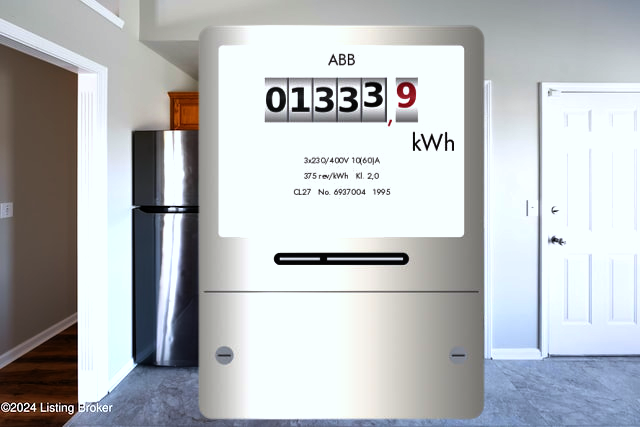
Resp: 1333.9,kWh
